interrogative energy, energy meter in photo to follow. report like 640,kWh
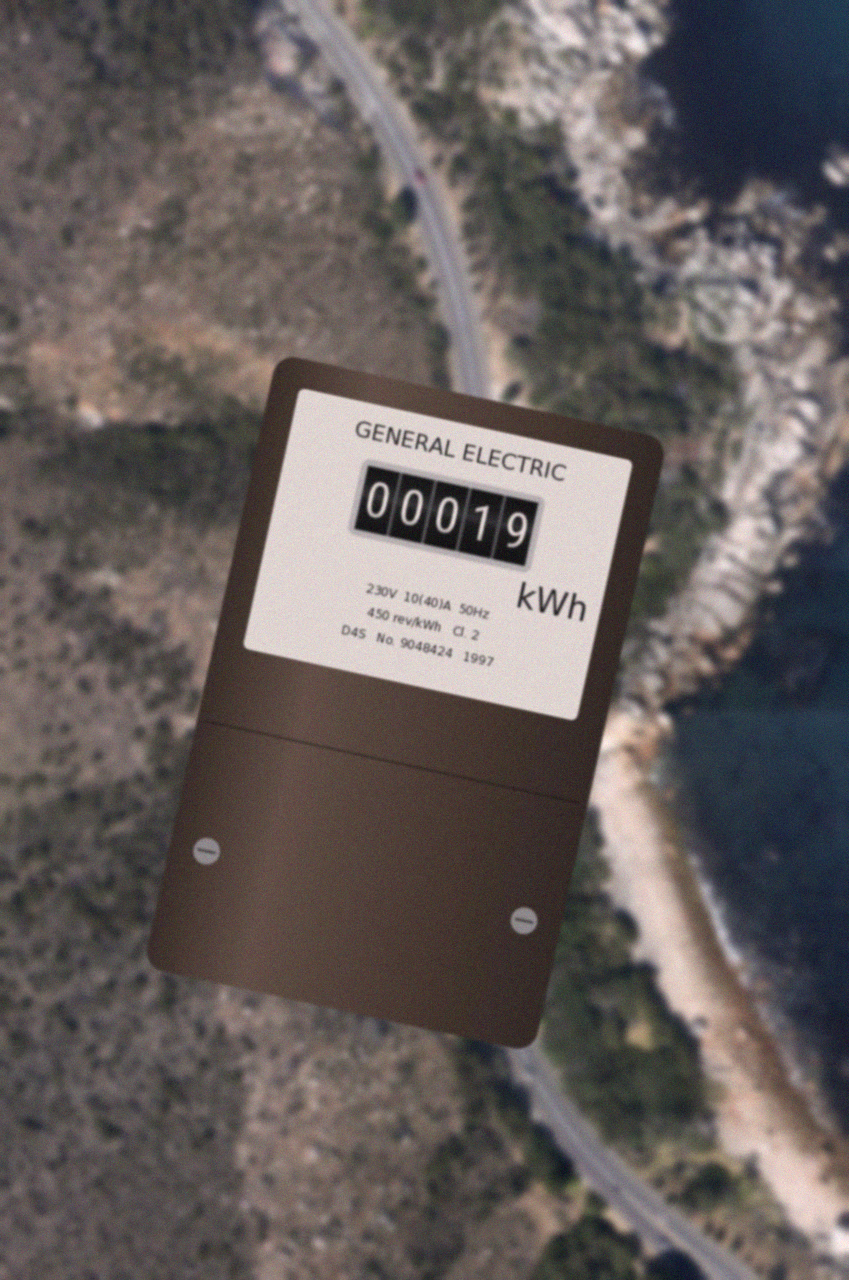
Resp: 19,kWh
